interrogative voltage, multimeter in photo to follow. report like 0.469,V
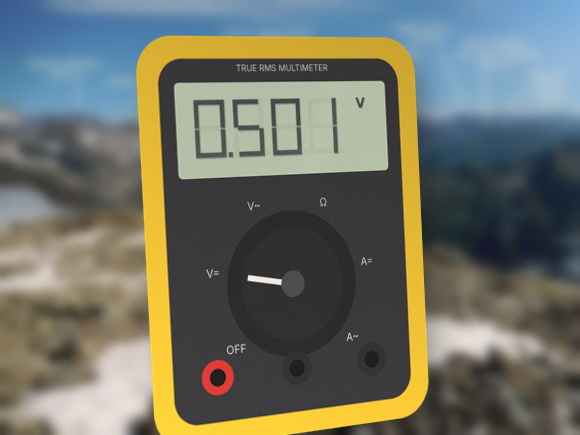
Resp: 0.501,V
